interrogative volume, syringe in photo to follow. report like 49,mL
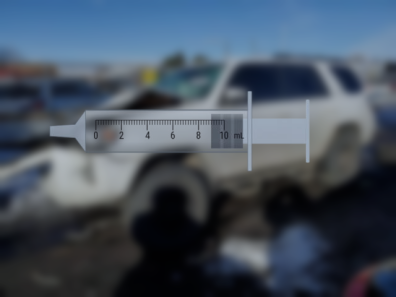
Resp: 9,mL
